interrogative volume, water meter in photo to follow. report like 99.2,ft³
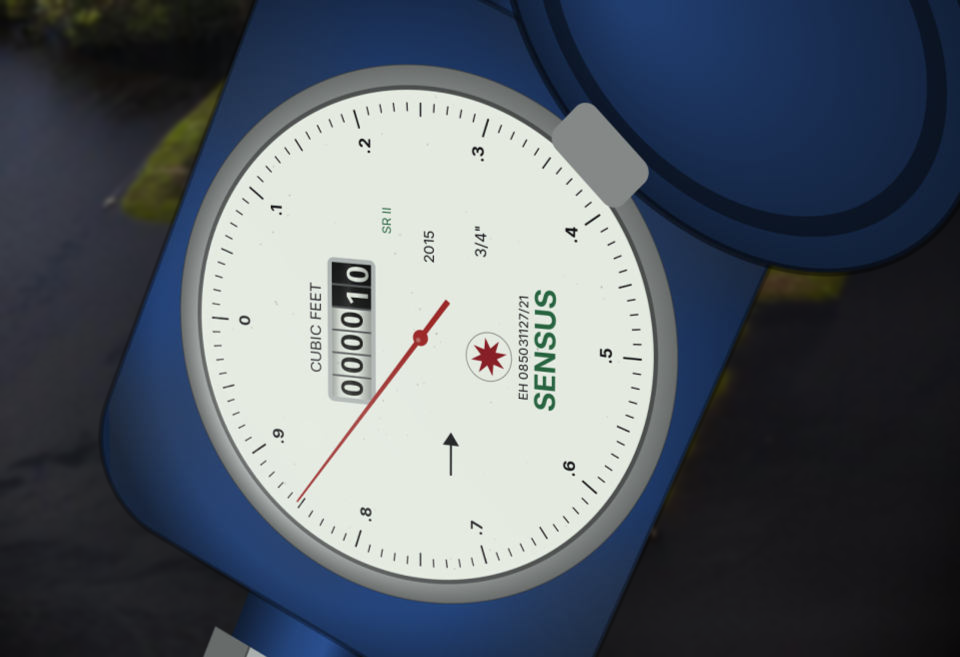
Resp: 9.85,ft³
